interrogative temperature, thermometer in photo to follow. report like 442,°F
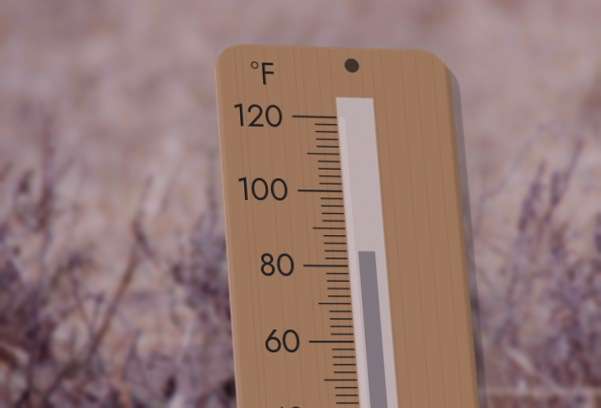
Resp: 84,°F
